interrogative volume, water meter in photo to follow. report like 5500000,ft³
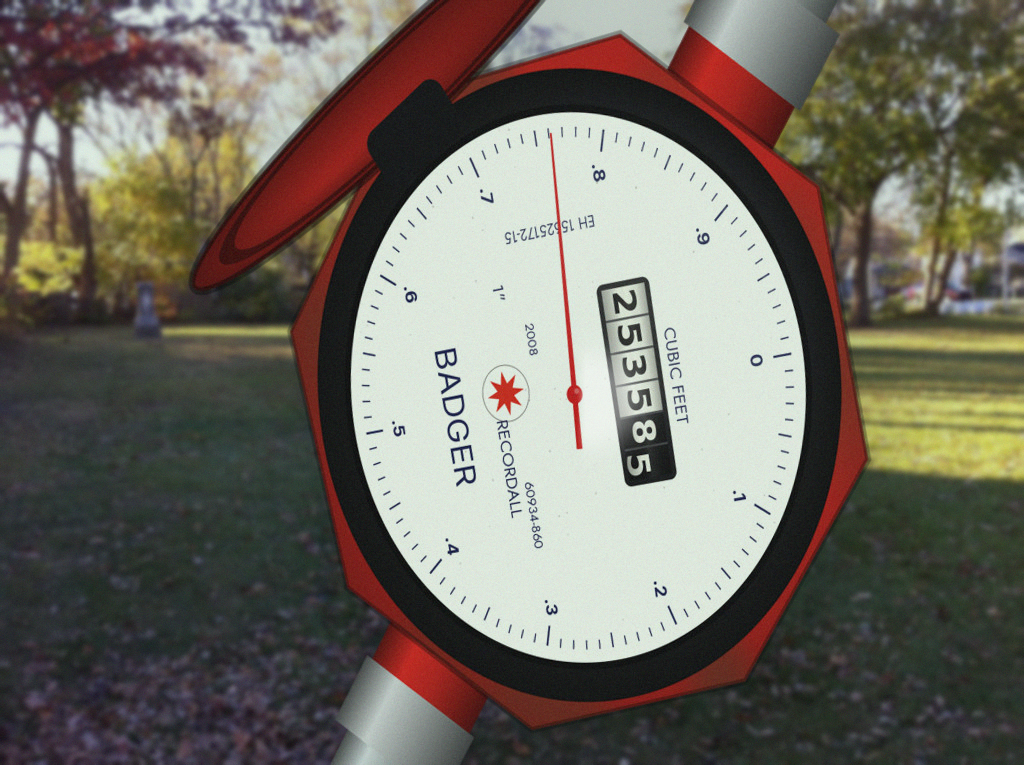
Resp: 253584.76,ft³
